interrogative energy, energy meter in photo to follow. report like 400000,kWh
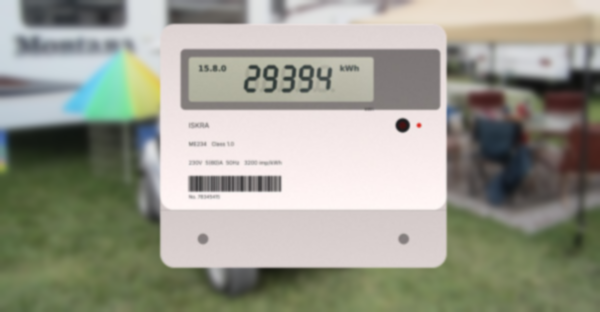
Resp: 29394,kWh
